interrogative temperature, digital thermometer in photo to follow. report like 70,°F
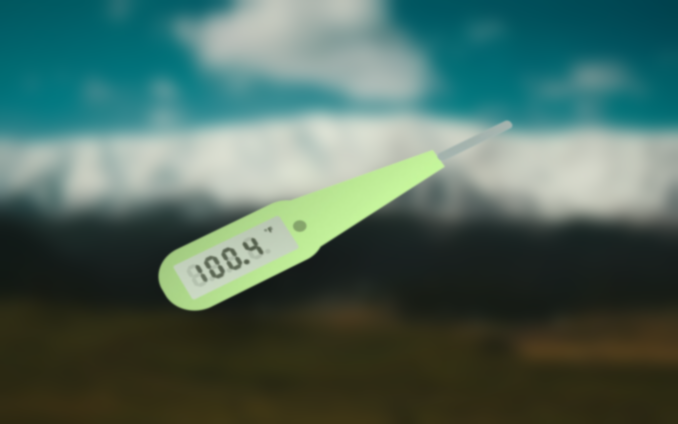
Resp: 100.4,°F
